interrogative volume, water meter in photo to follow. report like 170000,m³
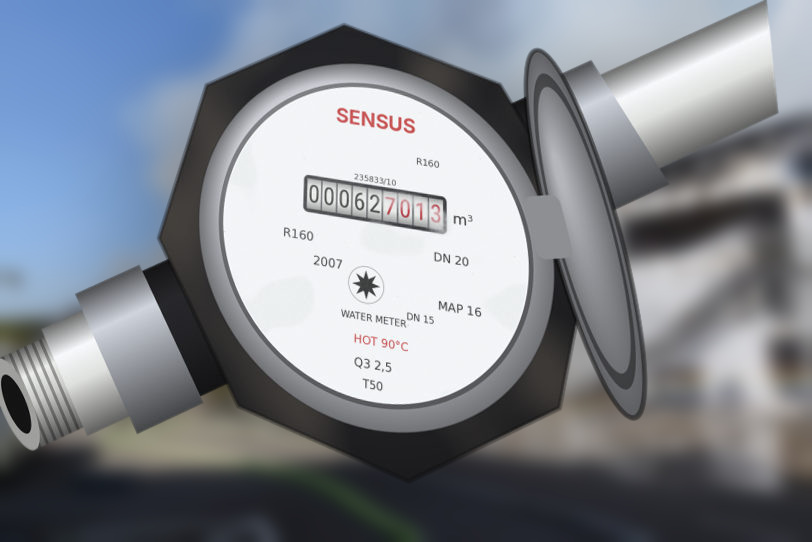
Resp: 62.7013,m³
